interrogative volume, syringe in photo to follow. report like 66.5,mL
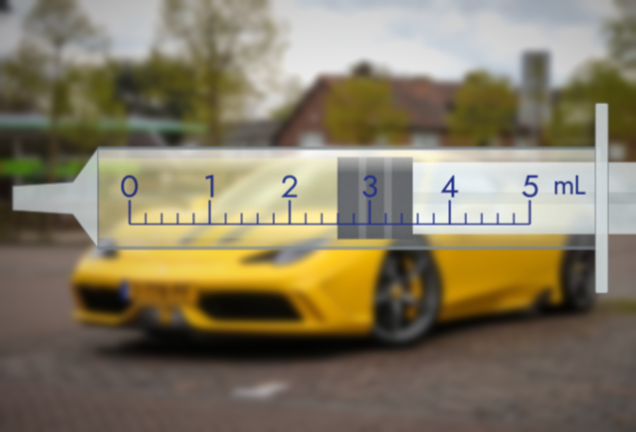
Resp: 2.6,mL
